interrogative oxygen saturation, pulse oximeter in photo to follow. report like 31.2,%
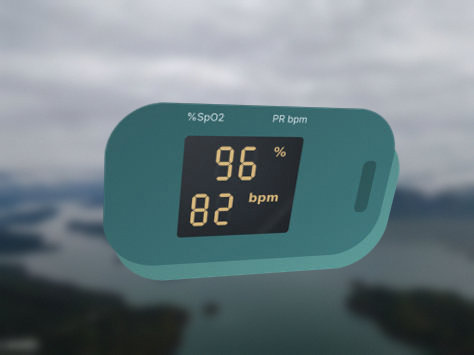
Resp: 96,%
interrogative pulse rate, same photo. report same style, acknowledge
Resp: 82,bpm
